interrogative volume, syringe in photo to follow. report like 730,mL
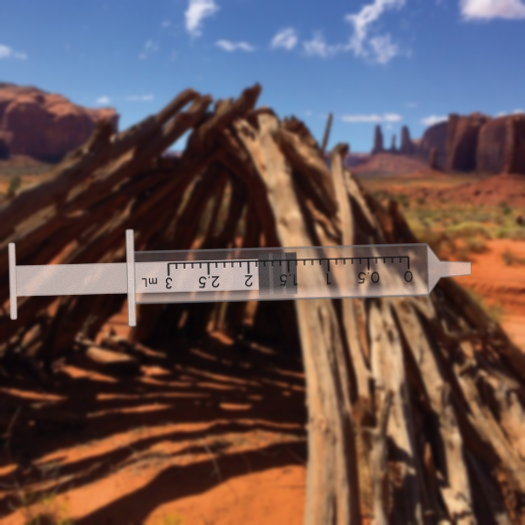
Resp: 1.4,mL
